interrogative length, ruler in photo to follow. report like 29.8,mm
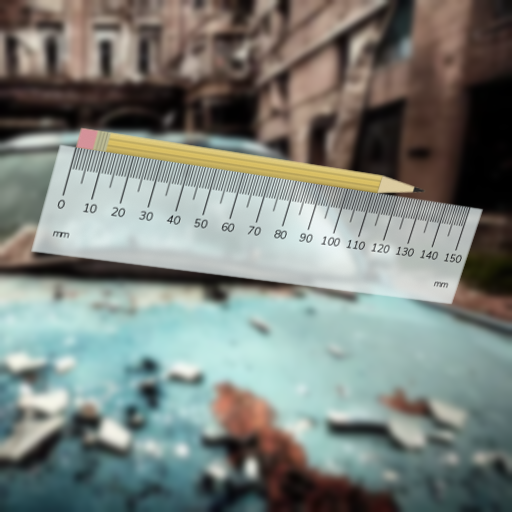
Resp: 130,mm
